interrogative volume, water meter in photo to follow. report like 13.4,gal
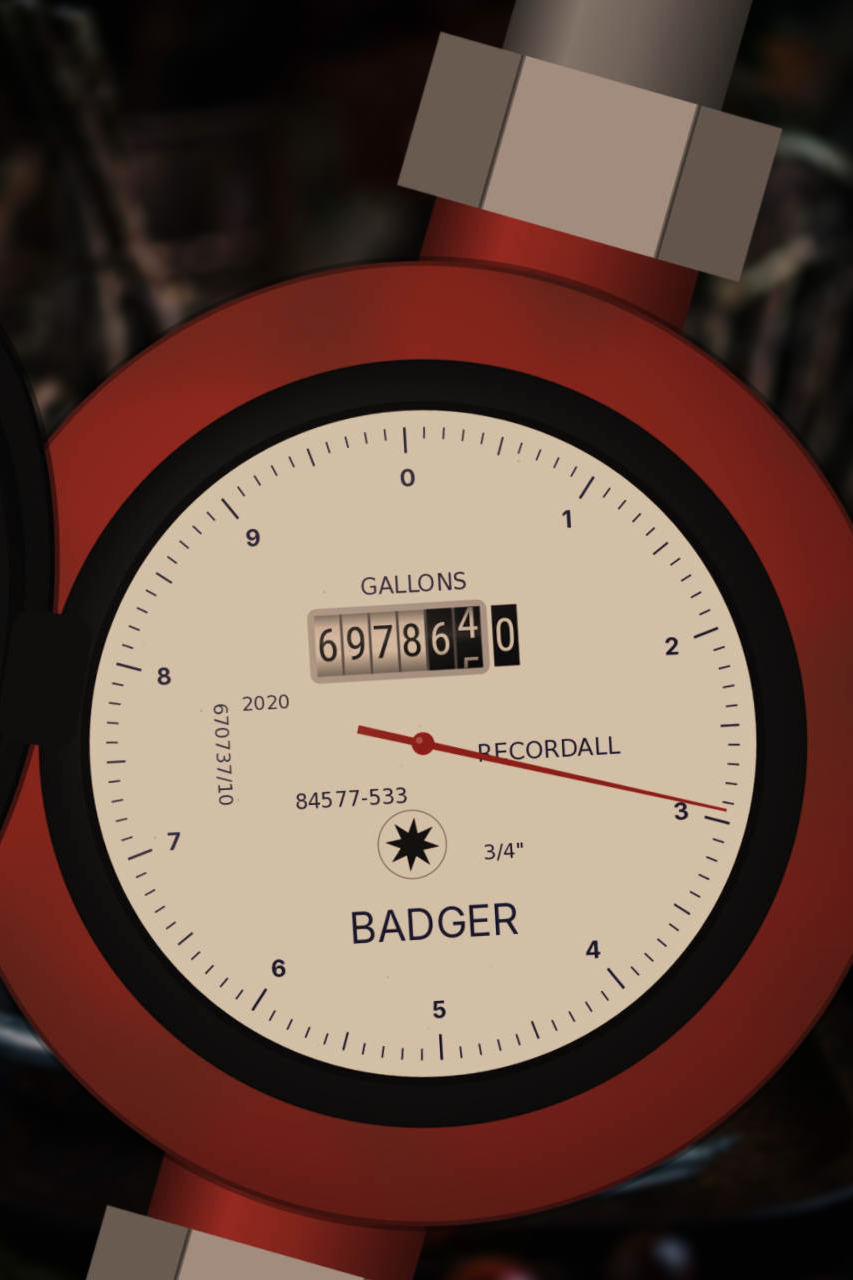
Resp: 6978642.9,gal
